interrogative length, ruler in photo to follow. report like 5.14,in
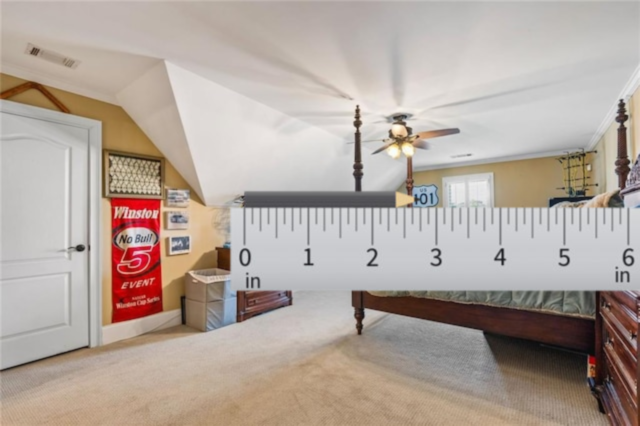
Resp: 2.75,in
